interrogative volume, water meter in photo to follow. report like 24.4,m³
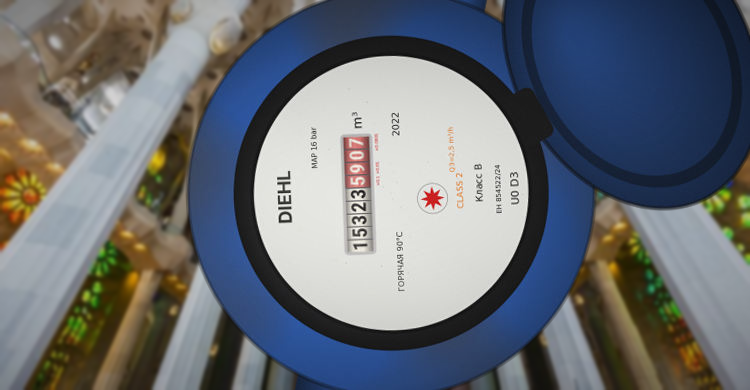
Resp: 15323.5907,m³
